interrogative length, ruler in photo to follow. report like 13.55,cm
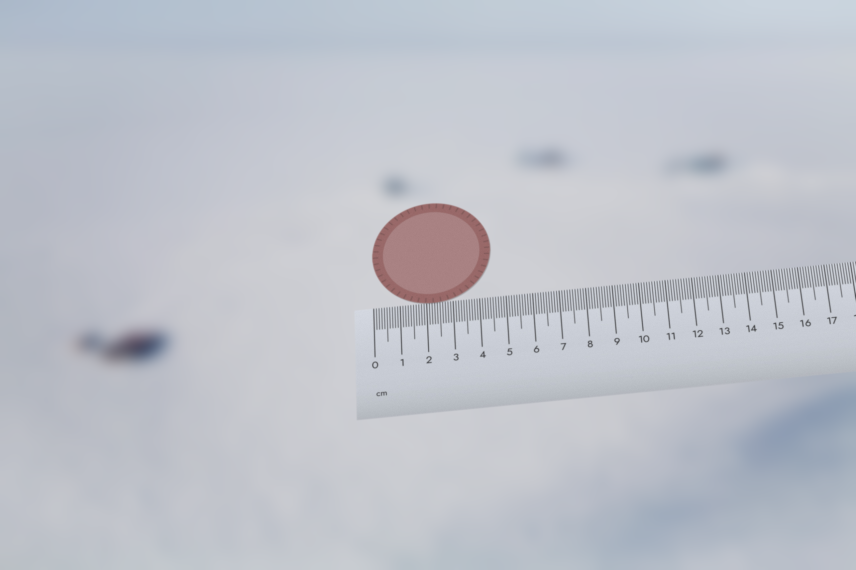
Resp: 4.5,cm
